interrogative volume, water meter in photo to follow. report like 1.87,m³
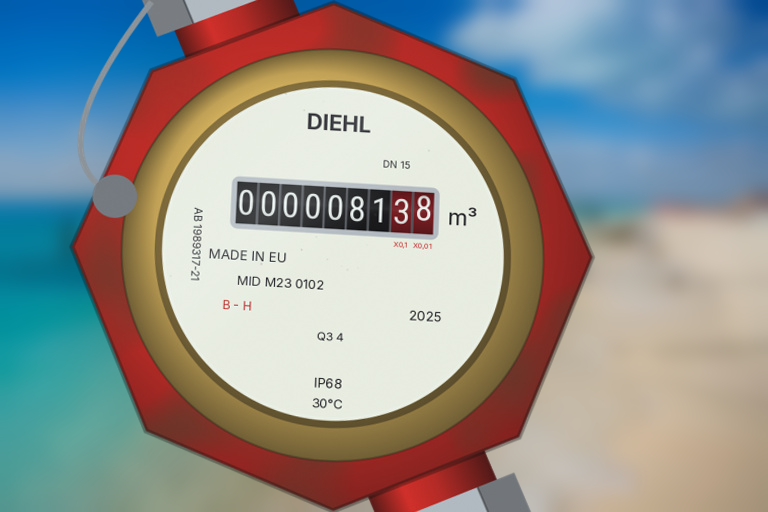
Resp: 81.38,m³
